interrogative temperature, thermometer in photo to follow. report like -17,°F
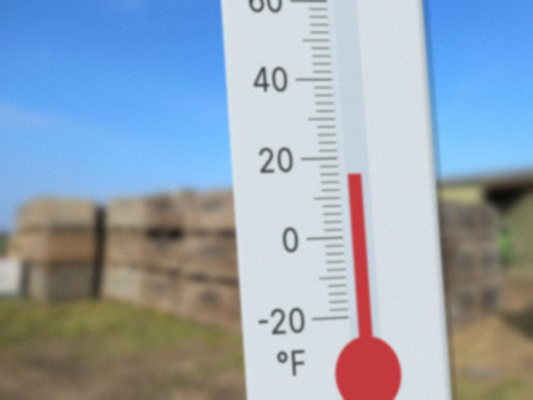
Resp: 16,°F
